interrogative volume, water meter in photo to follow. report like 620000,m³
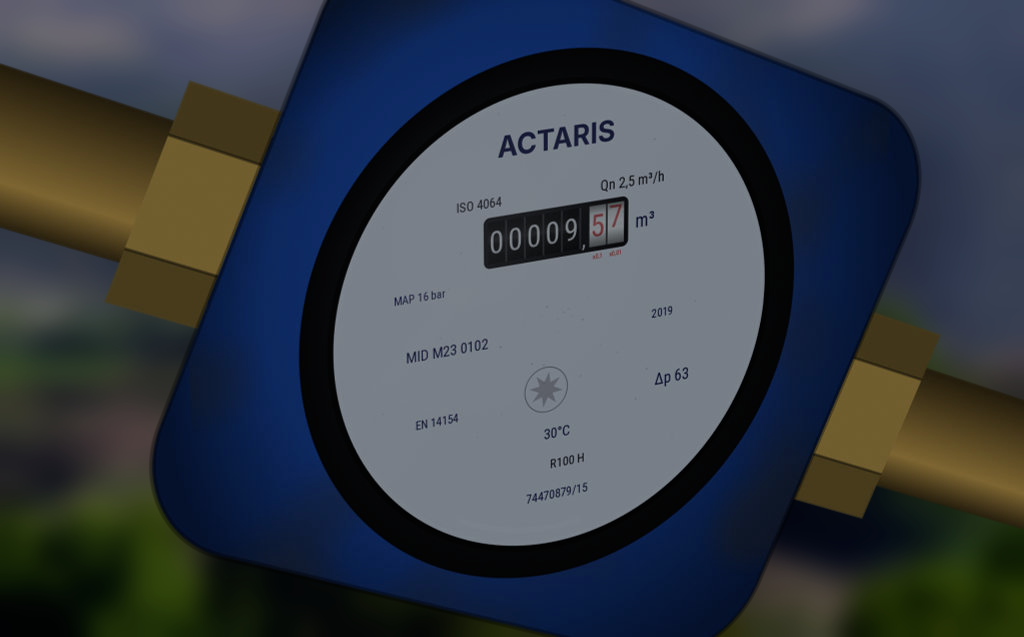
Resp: 9.57,m³
